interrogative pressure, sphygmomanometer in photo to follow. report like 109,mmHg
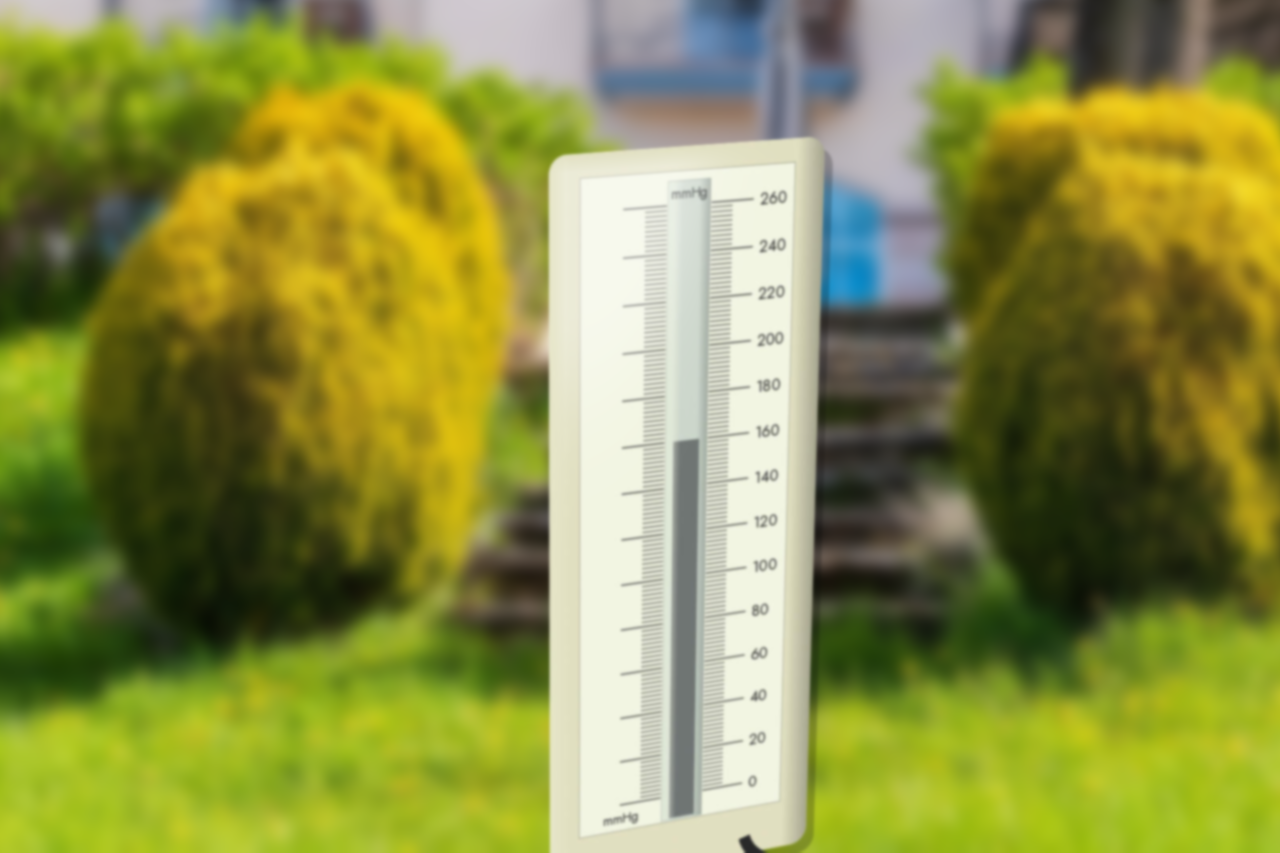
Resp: 160,mmHg
